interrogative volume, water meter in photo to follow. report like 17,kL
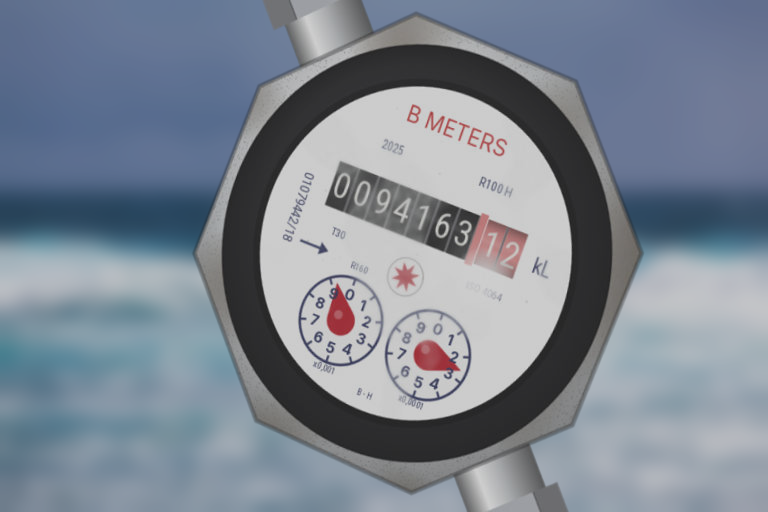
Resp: 94163.1192,kL
